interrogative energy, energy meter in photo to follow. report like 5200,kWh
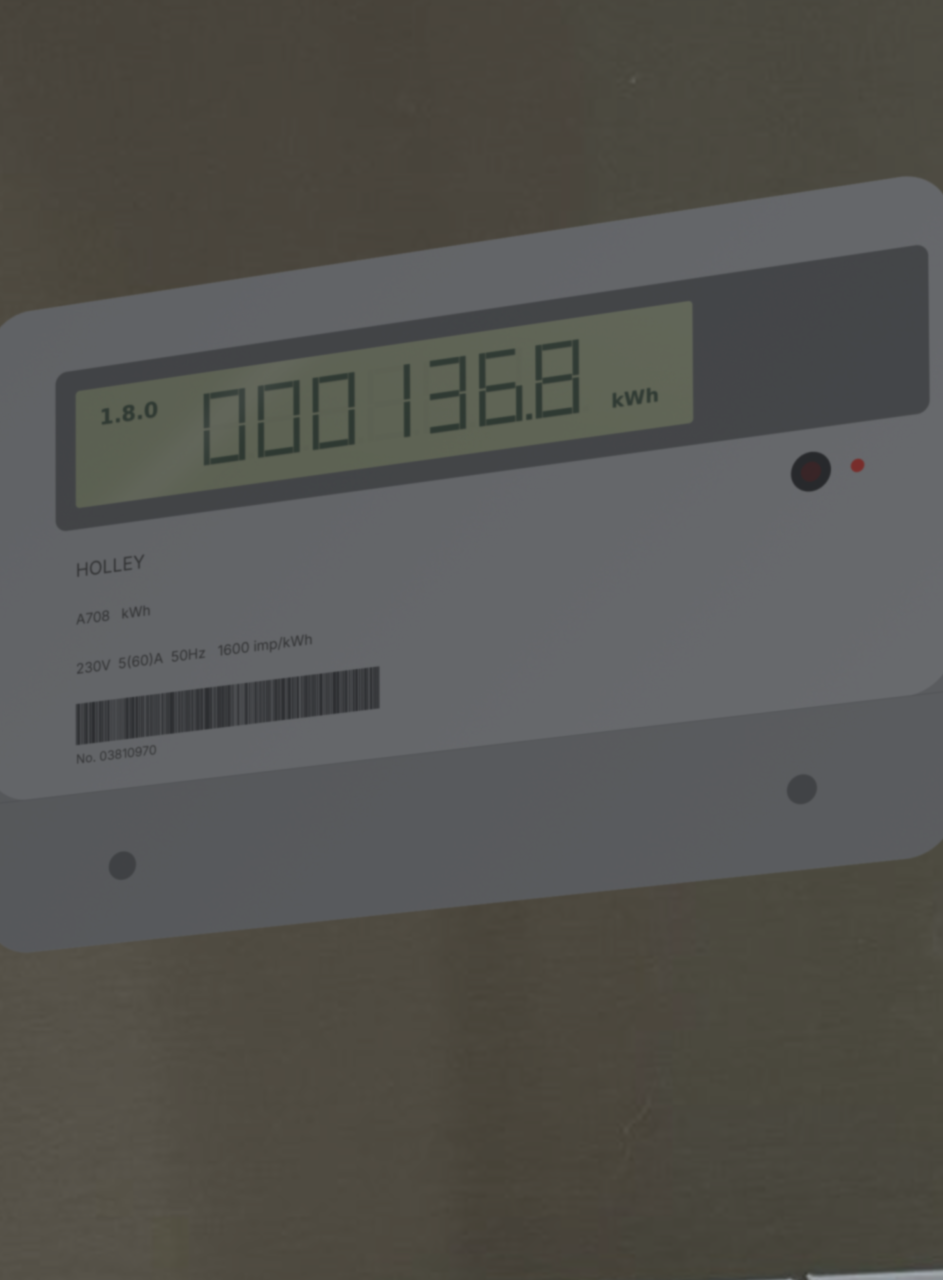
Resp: 136.8,kWh
